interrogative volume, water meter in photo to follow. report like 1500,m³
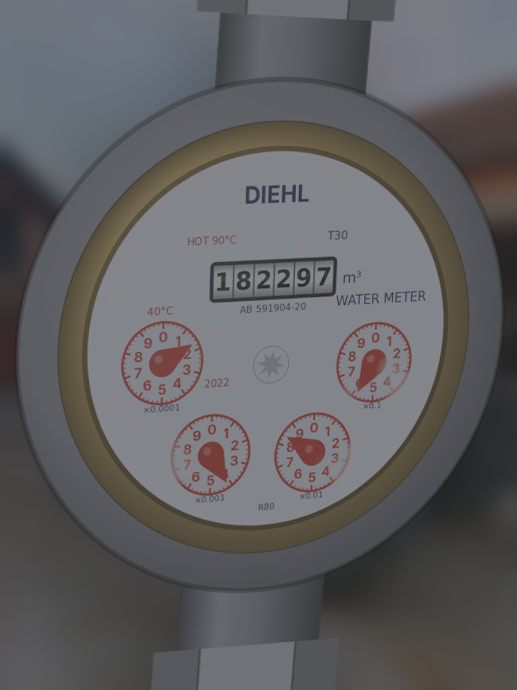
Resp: 182297.5841,m³
